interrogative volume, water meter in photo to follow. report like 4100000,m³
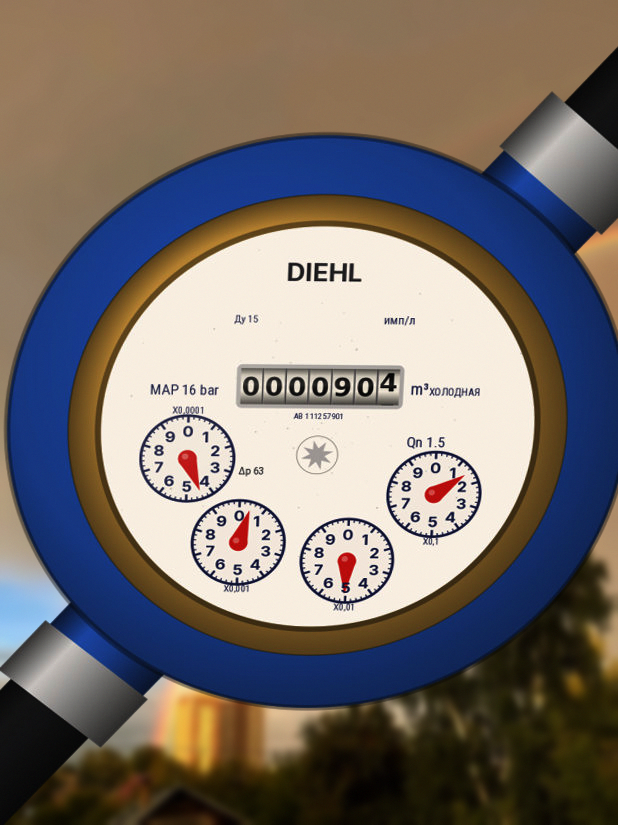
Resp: 904.1504,m³
